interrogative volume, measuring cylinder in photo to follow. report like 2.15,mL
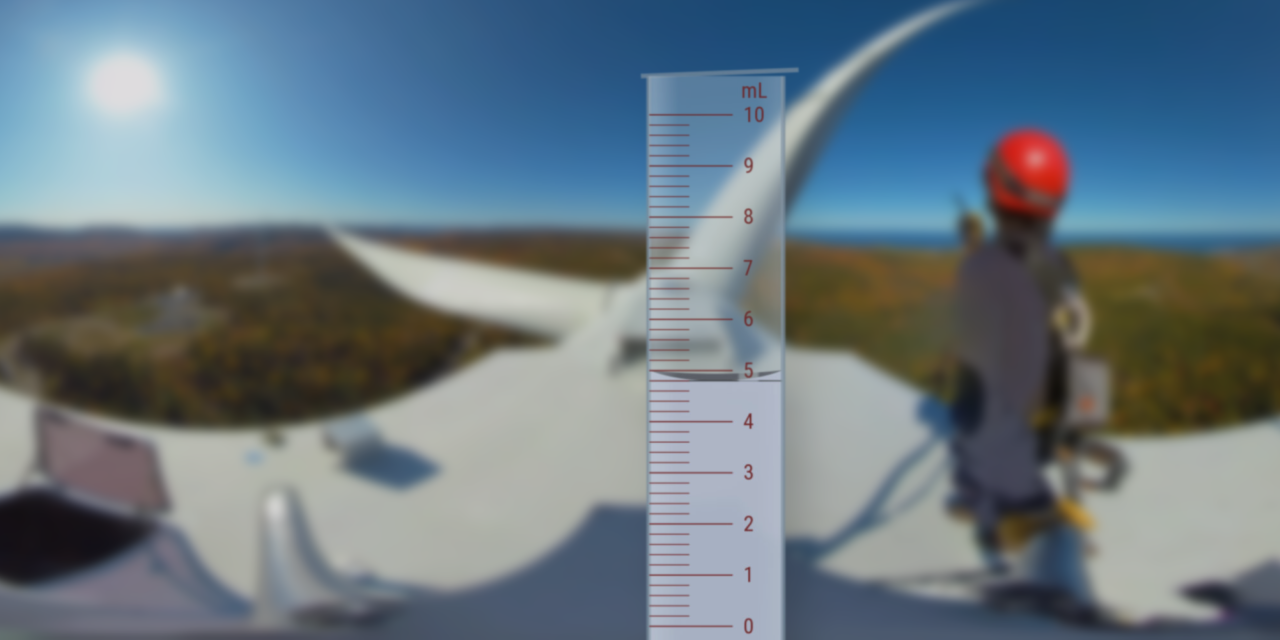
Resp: 4.8,mL
